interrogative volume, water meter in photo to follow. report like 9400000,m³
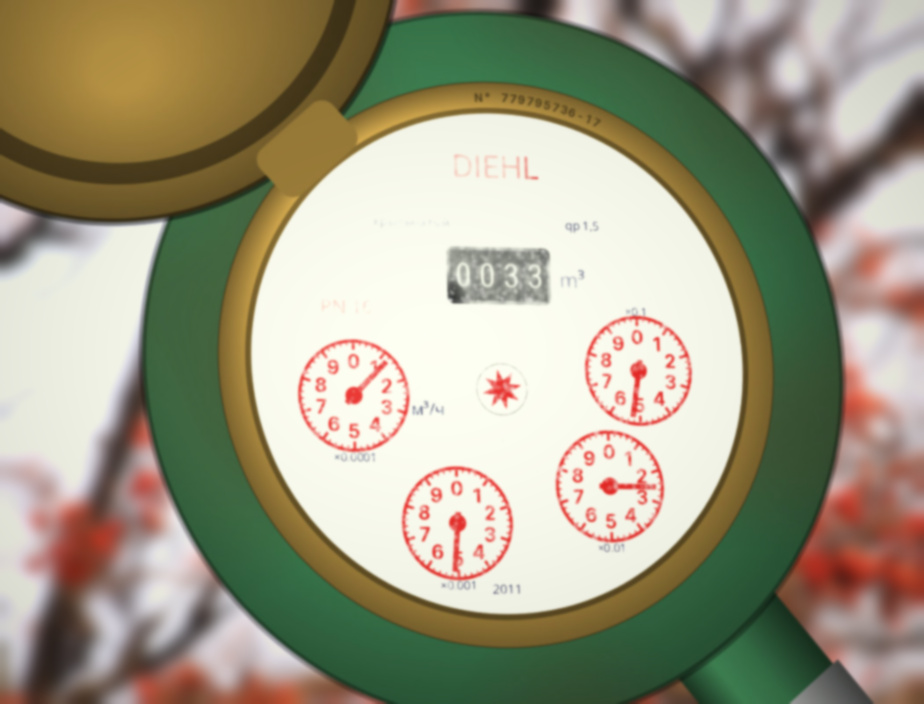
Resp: 33.5251,m³
